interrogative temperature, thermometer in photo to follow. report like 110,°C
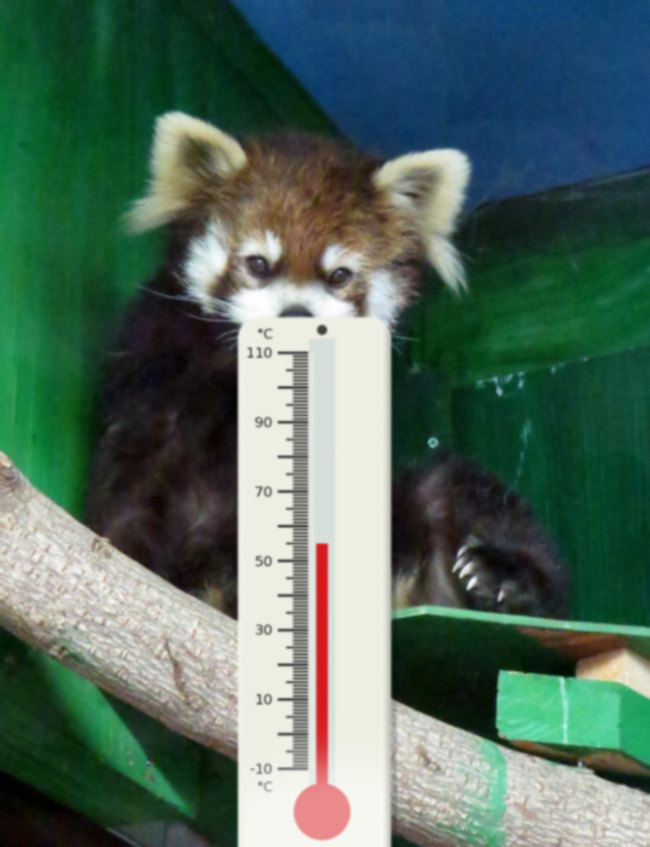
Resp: 55,°C
